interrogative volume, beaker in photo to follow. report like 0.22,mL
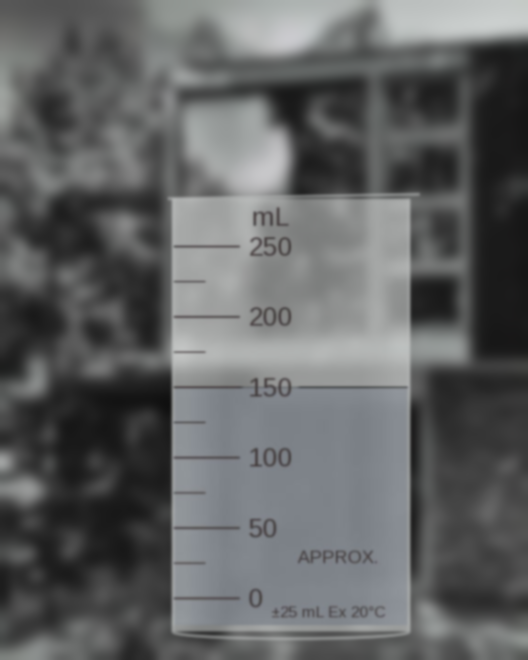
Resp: 150,mL
